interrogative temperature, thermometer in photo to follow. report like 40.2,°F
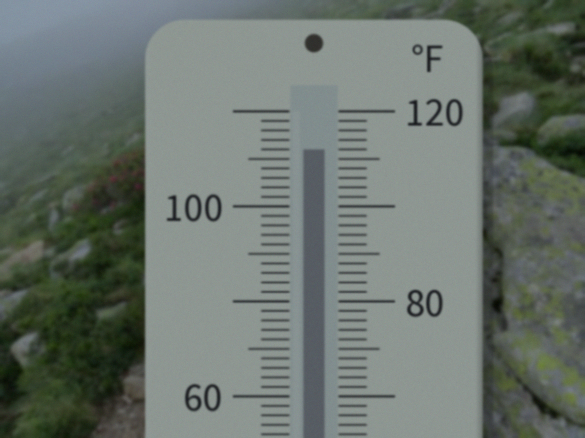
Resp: 112,°F
